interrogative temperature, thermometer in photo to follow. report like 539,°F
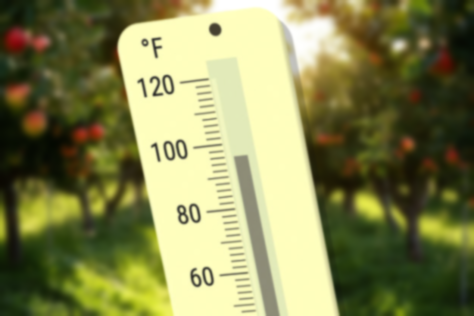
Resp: 96,°F
